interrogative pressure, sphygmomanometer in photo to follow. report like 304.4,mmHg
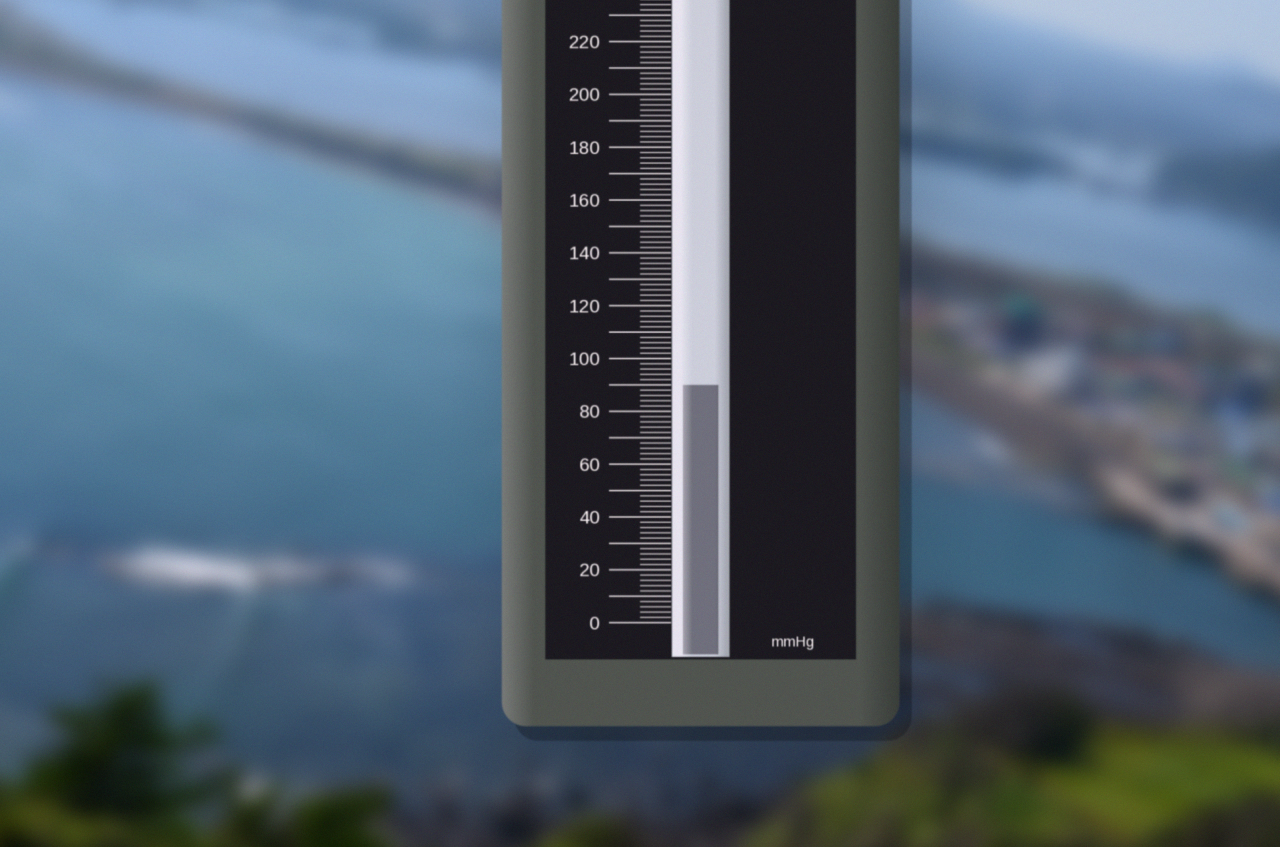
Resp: 90,mmHg
